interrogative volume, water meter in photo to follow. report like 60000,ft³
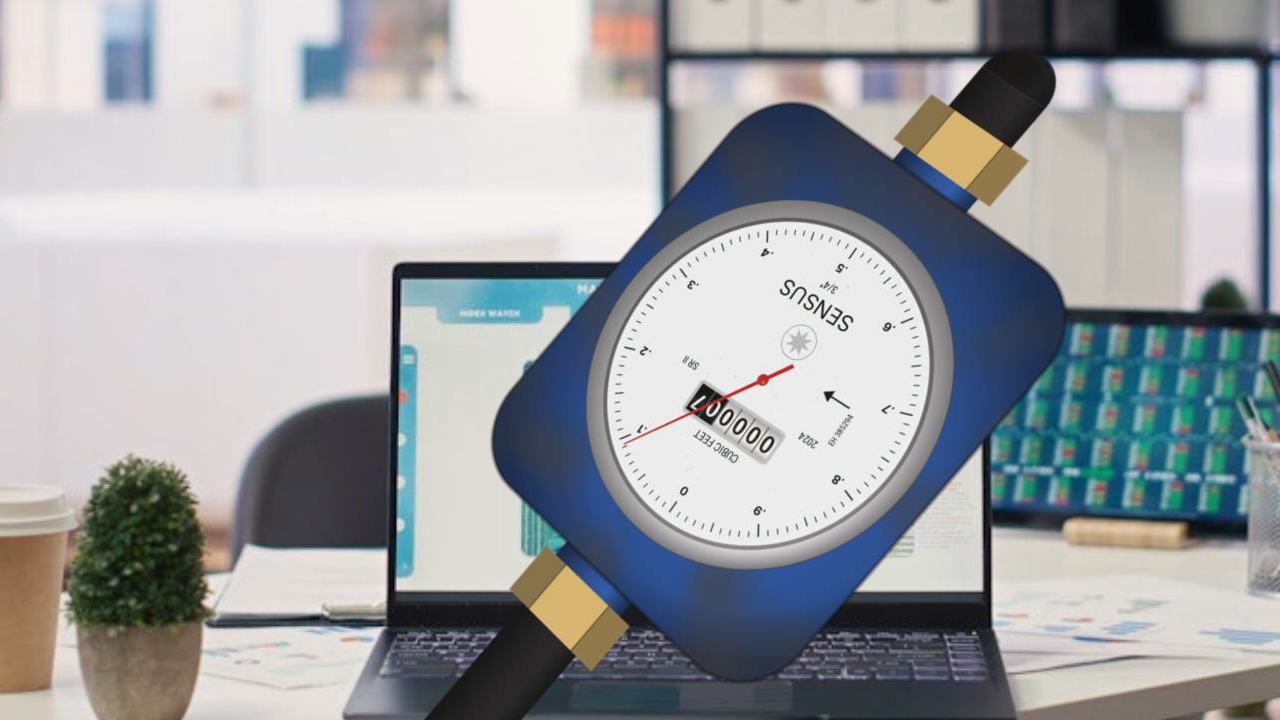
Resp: 7.09,ft³
